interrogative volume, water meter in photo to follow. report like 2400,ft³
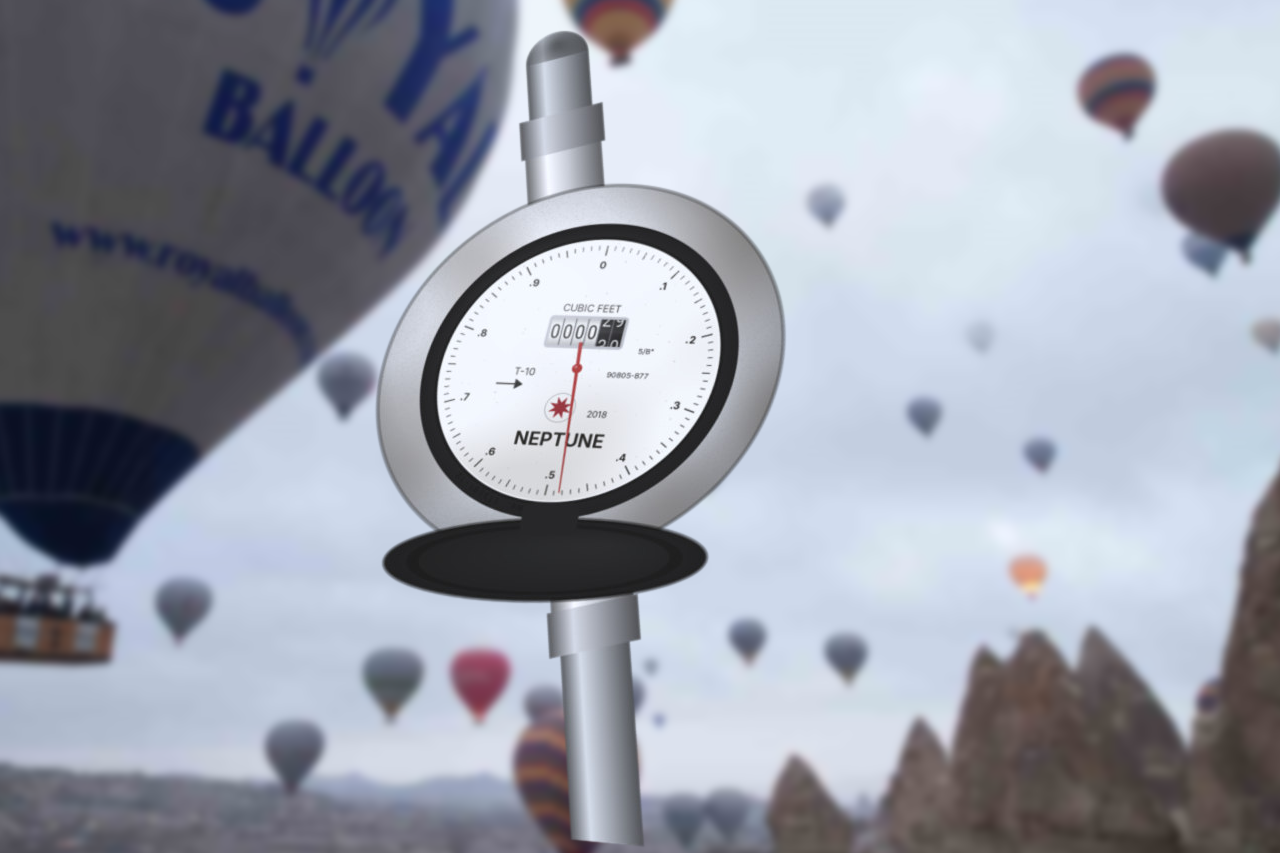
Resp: 29.48,ft³
